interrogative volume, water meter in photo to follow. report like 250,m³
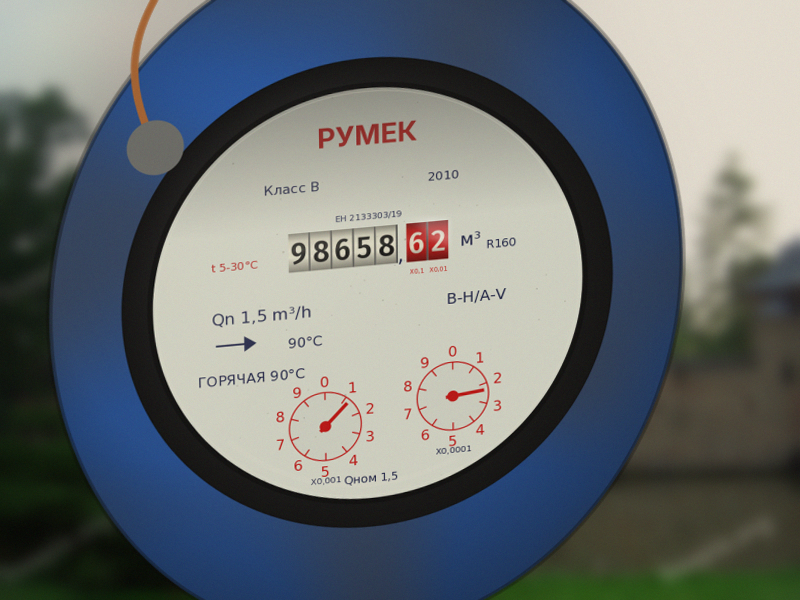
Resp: 98658.6212,m³
